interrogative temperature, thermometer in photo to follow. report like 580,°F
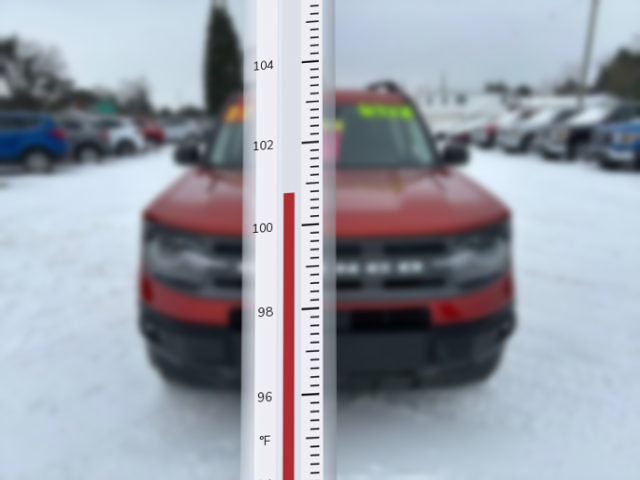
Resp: 100.8,°F
